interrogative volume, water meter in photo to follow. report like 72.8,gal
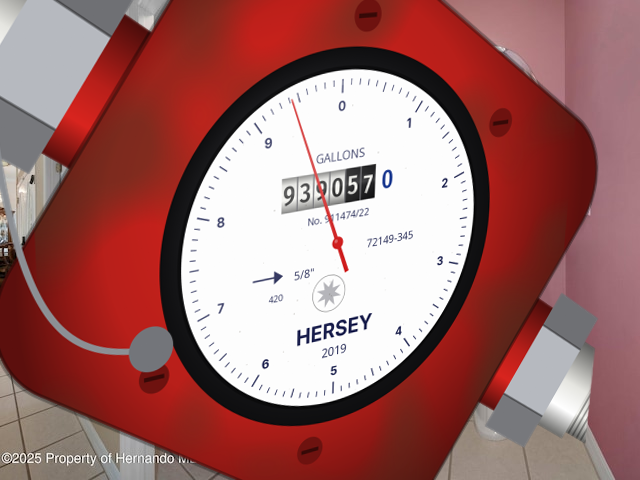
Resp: 9390569.4,gal
